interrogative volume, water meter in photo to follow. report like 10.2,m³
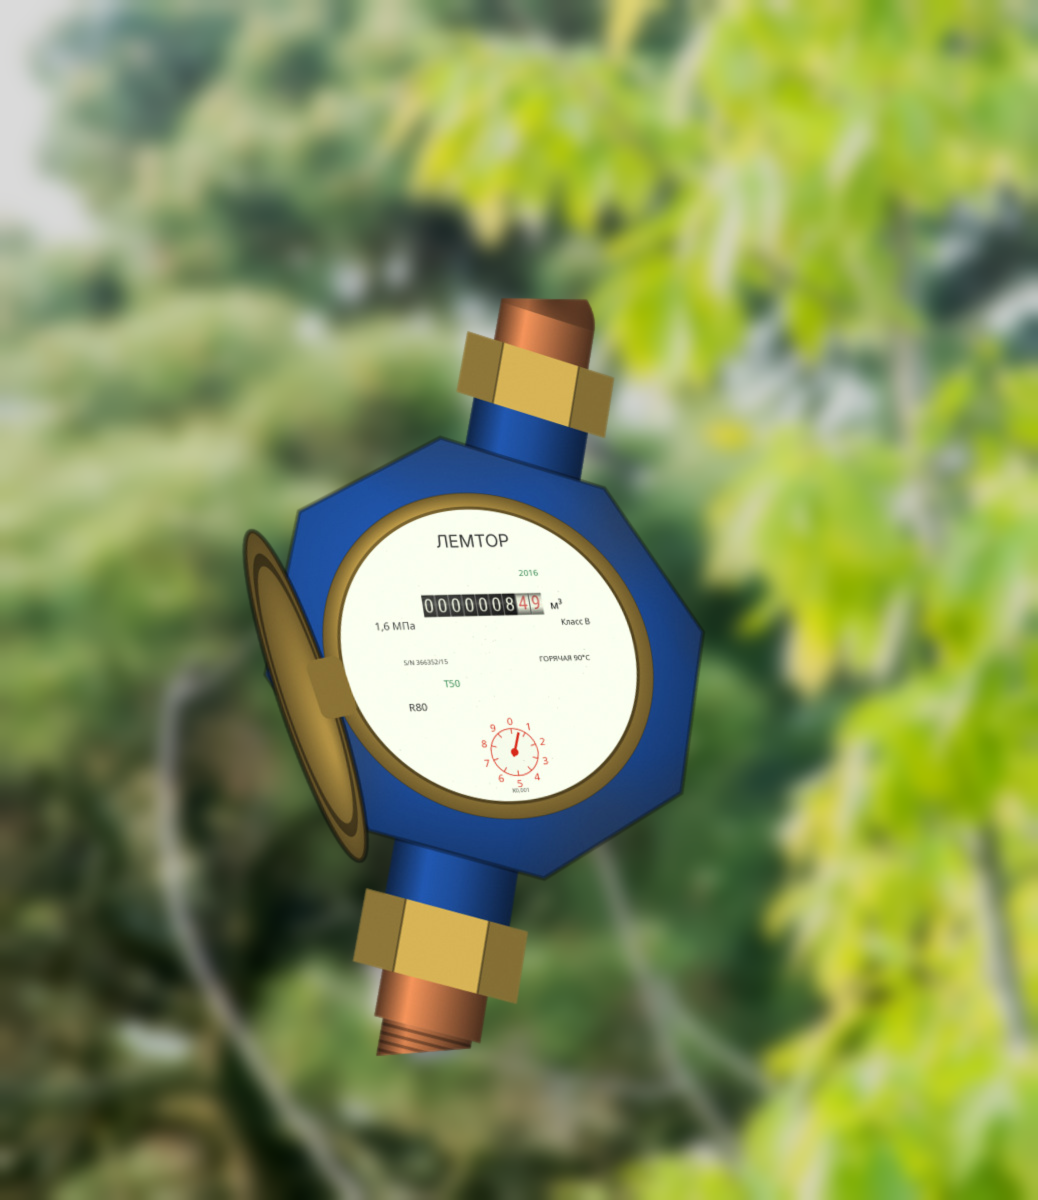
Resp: 8.490,m³
